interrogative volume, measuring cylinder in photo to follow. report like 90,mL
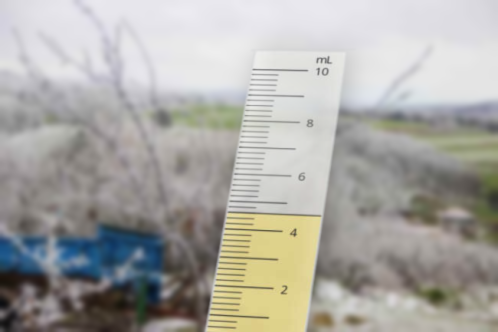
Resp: 4.6,mL
